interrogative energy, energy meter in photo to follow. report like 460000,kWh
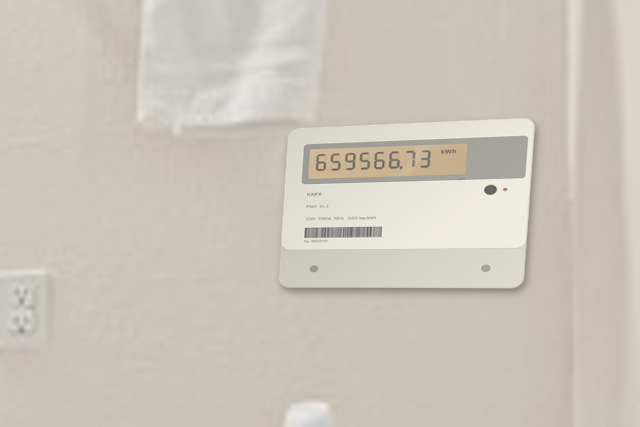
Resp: 659566.73,kWh
